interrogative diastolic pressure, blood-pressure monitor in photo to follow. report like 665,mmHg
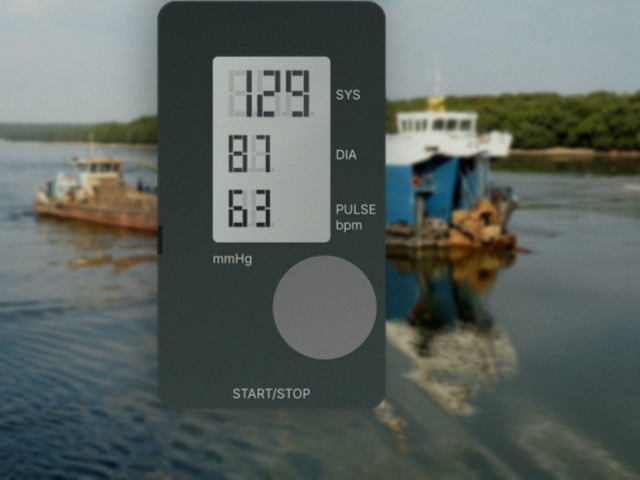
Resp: 87,mmHg
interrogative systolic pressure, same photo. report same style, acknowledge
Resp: 129,mmHg
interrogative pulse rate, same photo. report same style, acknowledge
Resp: 63,bpm
